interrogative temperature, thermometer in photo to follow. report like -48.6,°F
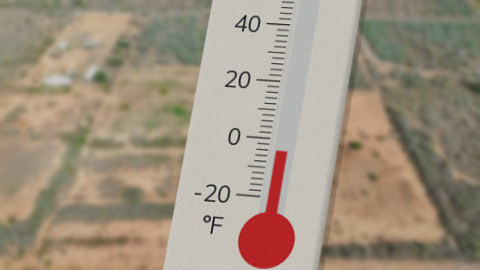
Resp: -4,°F
